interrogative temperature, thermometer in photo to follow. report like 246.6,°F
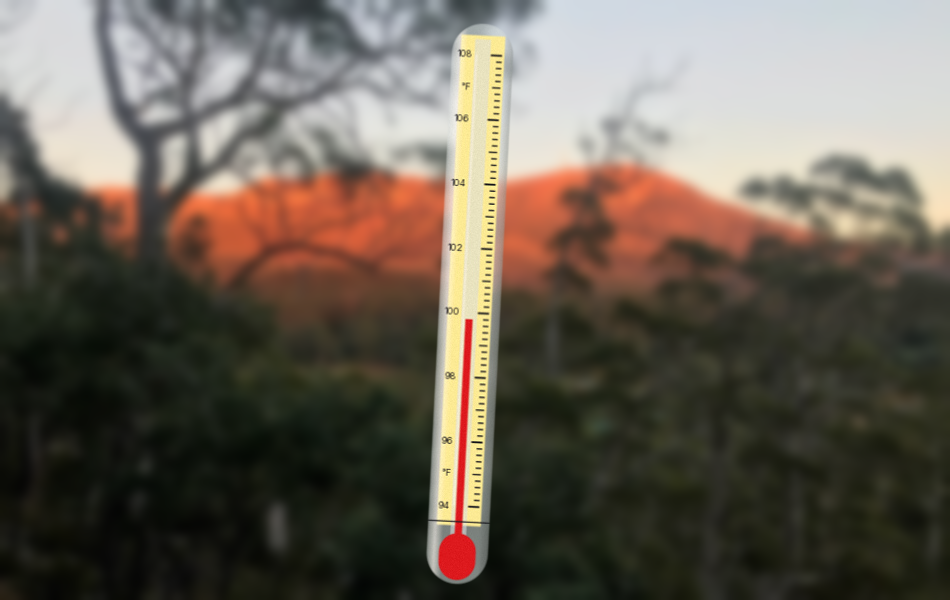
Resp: 99.8,°F
